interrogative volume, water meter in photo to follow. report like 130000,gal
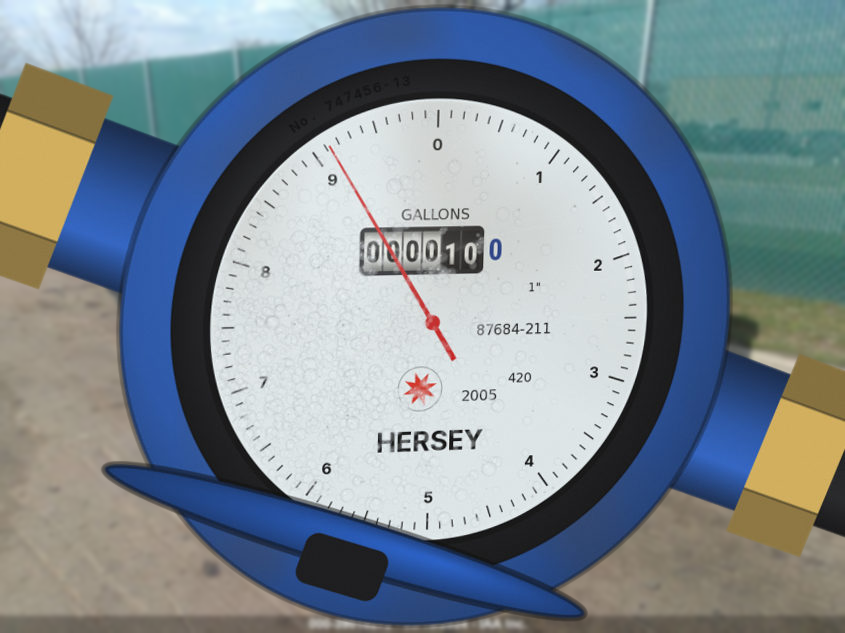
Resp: 99.1,gal
